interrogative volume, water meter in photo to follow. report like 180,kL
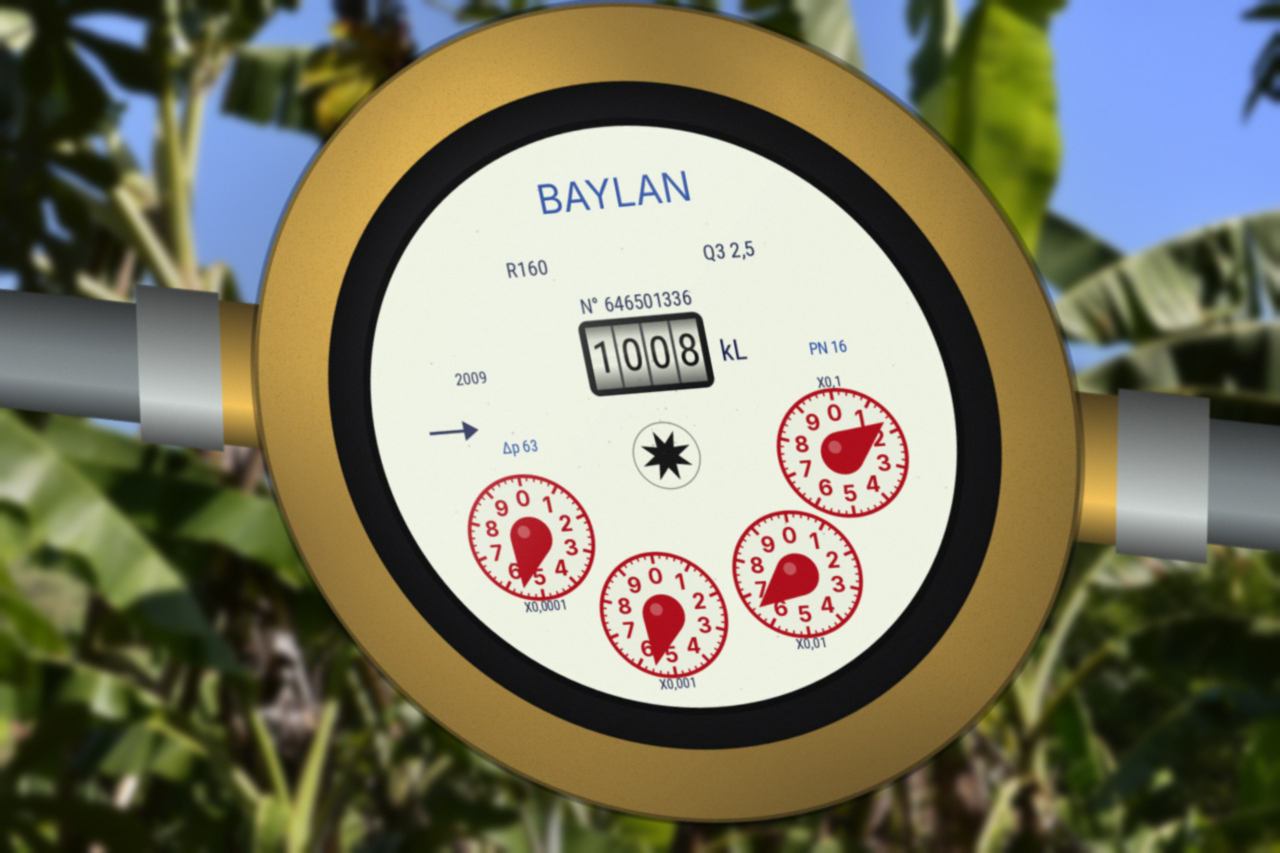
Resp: 1008.1655,kL
